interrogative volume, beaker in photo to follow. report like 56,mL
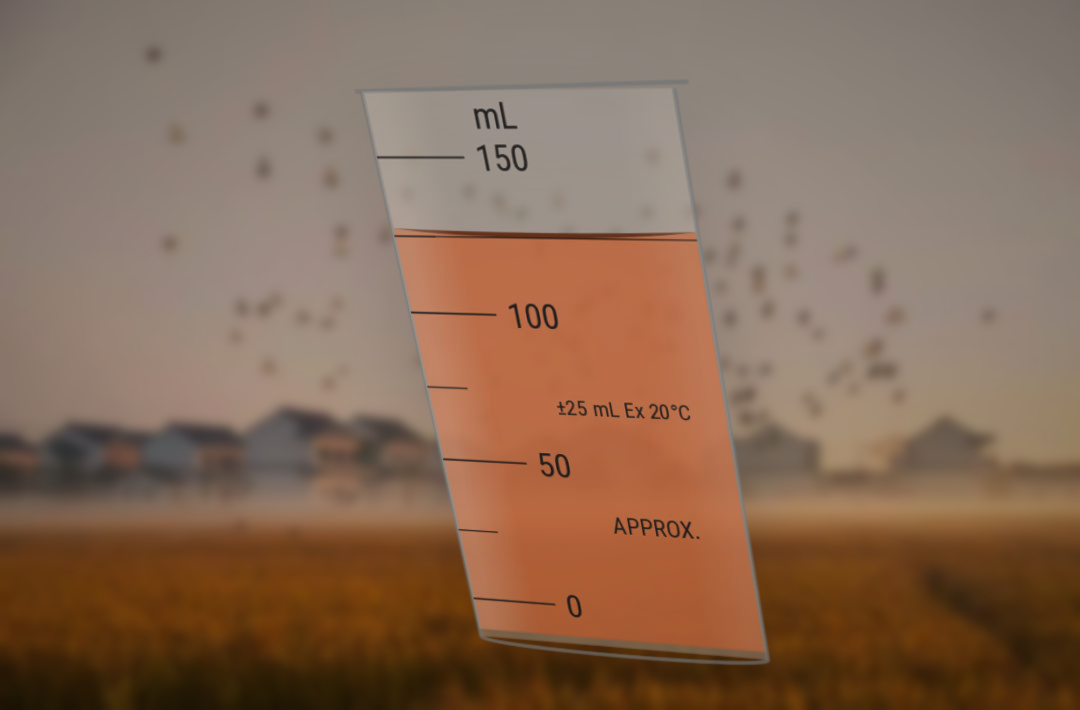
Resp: 125,mL
